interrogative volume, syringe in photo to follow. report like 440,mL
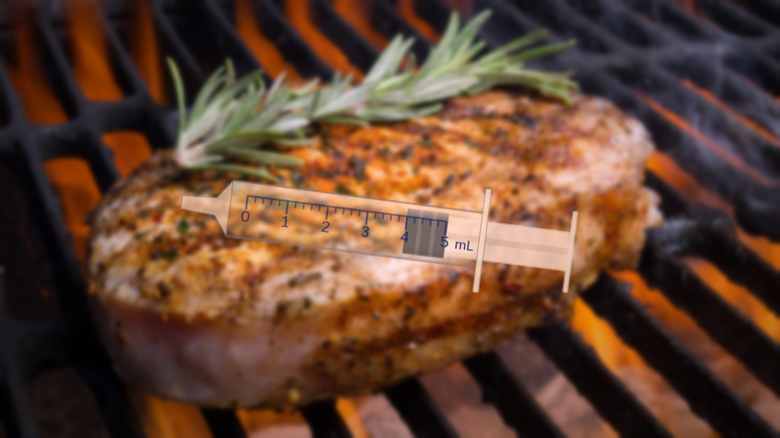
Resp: 4,mL
